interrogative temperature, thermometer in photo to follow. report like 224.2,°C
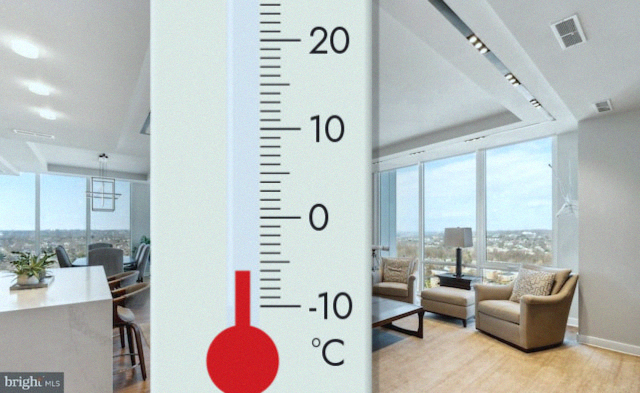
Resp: -6,°C
